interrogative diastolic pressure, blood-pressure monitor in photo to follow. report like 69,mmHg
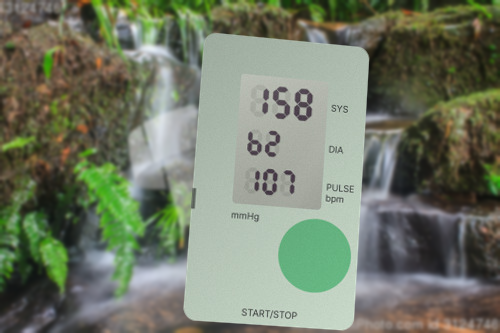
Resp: 62,mmHg
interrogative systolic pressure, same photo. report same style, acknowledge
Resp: 158,mmHg
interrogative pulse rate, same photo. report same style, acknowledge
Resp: 107,bpm
